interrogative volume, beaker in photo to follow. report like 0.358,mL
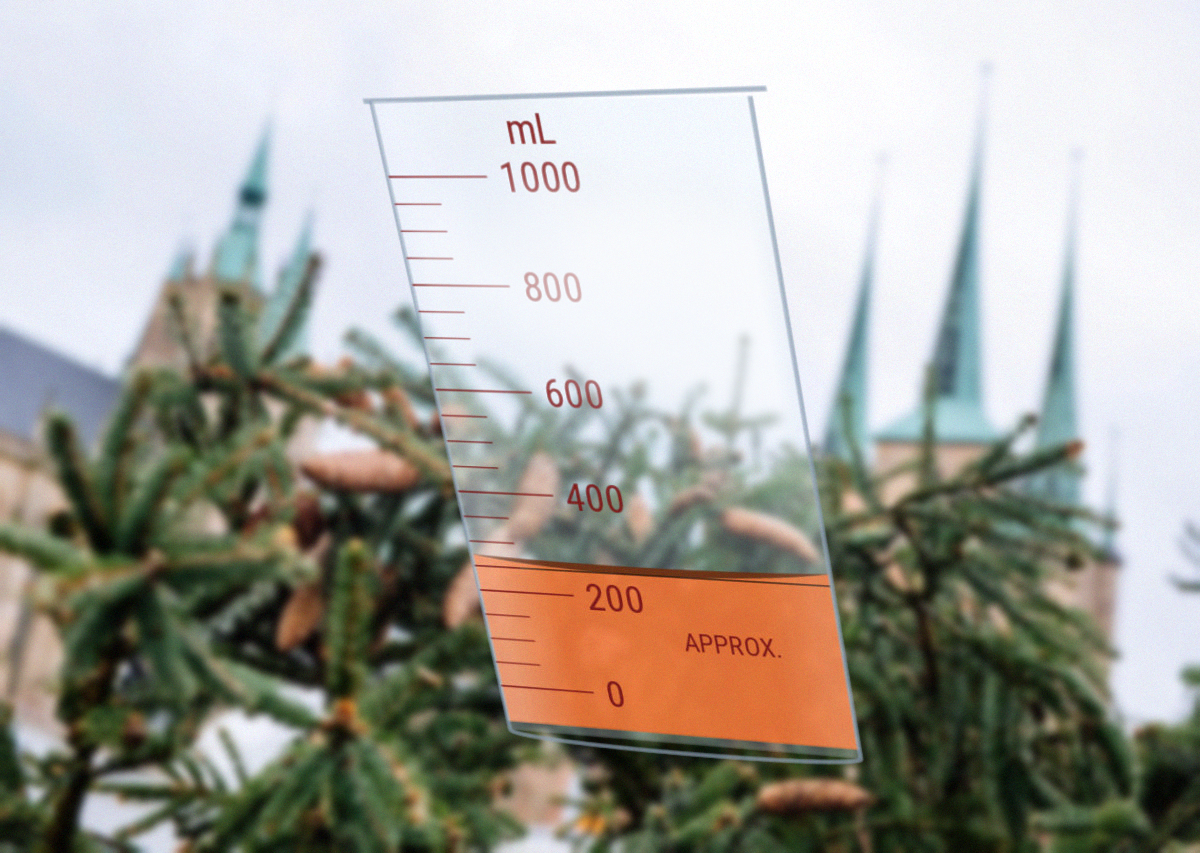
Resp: 250,mL
